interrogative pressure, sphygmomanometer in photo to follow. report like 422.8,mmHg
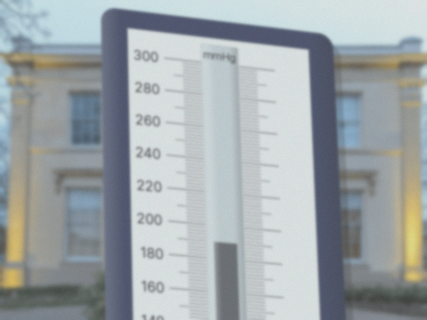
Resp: 190,mmHg
